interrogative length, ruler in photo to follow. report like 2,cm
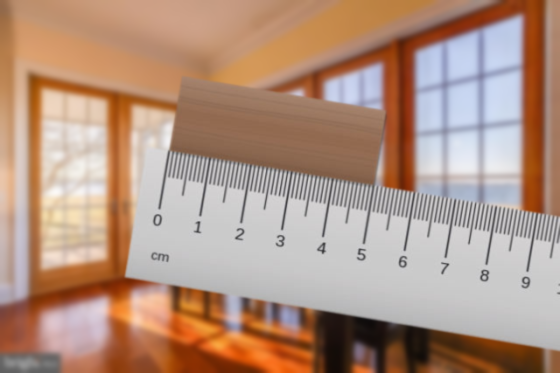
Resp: 5,cm
